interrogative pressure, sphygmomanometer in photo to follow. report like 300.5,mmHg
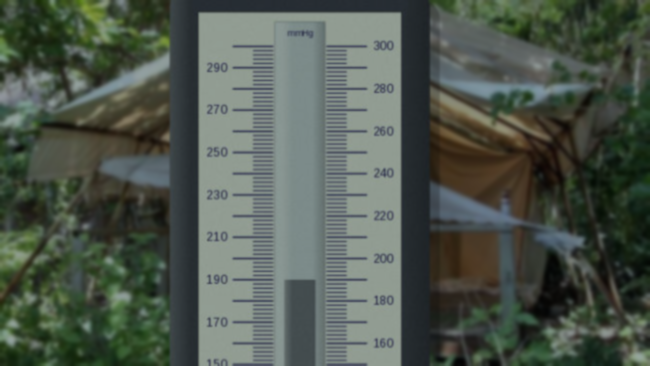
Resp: 190,mmHg
